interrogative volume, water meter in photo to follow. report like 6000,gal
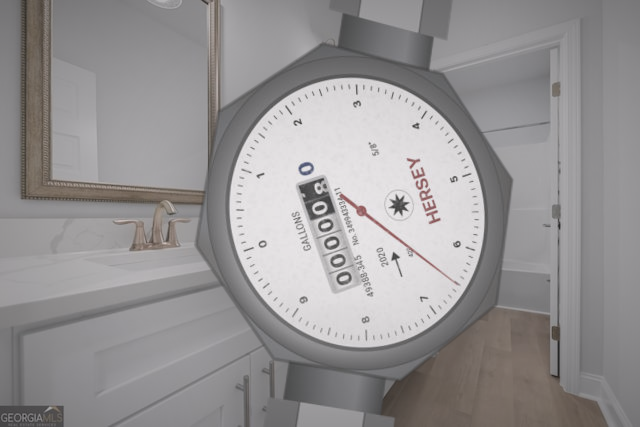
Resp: 76.5,gal
